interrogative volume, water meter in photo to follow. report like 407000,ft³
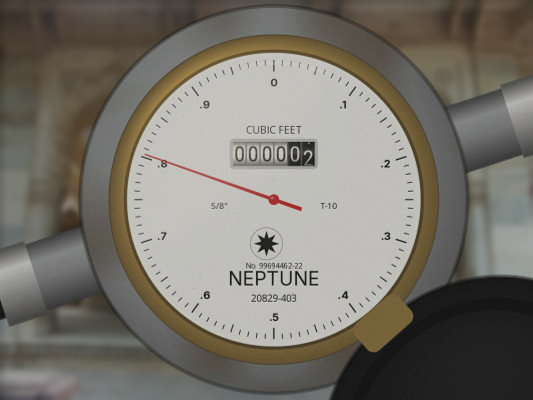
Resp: 1.80,ft³
